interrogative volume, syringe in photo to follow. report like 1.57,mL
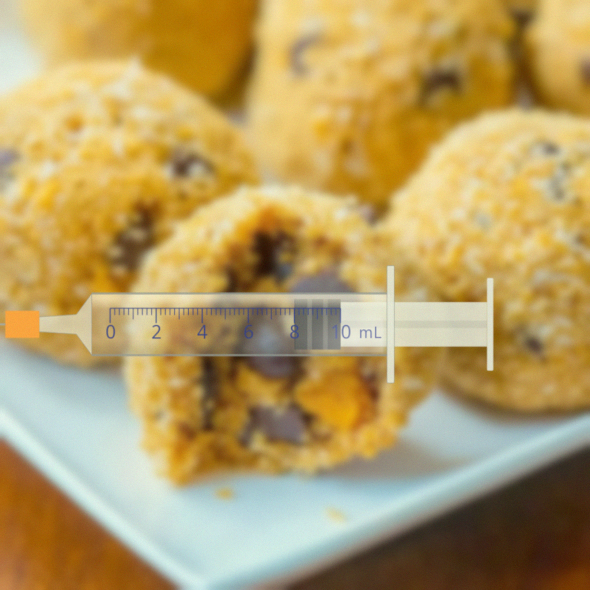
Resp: 8,mL
